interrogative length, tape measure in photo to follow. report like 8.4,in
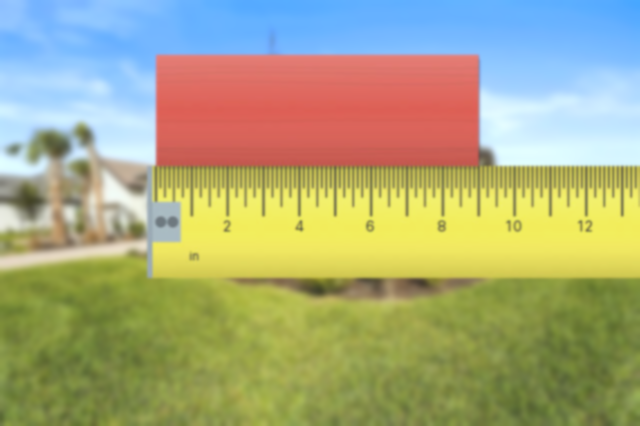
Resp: 9,in
